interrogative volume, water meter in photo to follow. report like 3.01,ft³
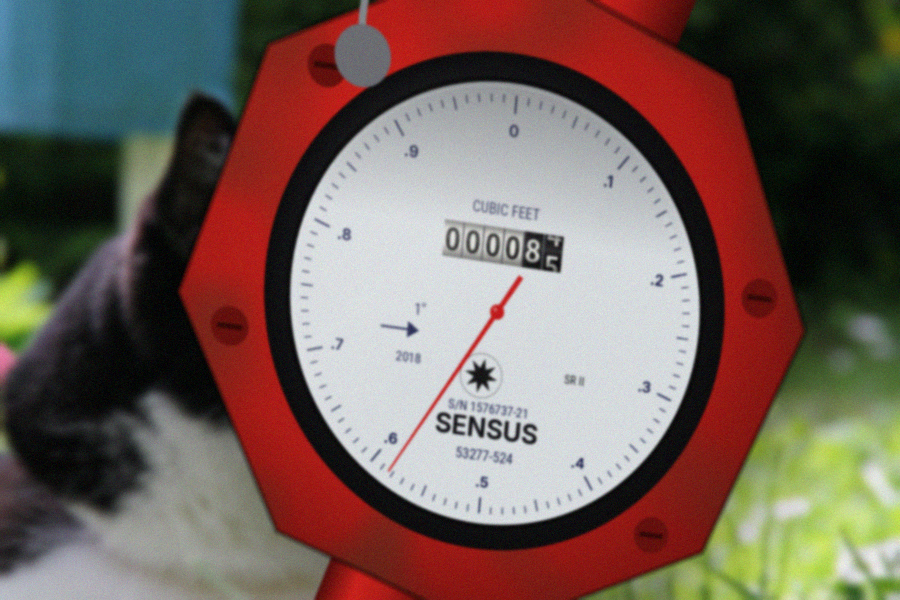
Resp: 84.58,ft³
